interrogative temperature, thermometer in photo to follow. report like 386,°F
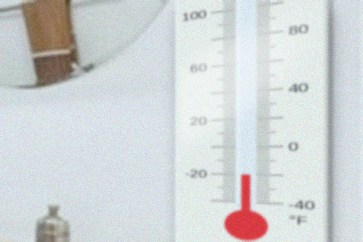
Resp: -20,°F
